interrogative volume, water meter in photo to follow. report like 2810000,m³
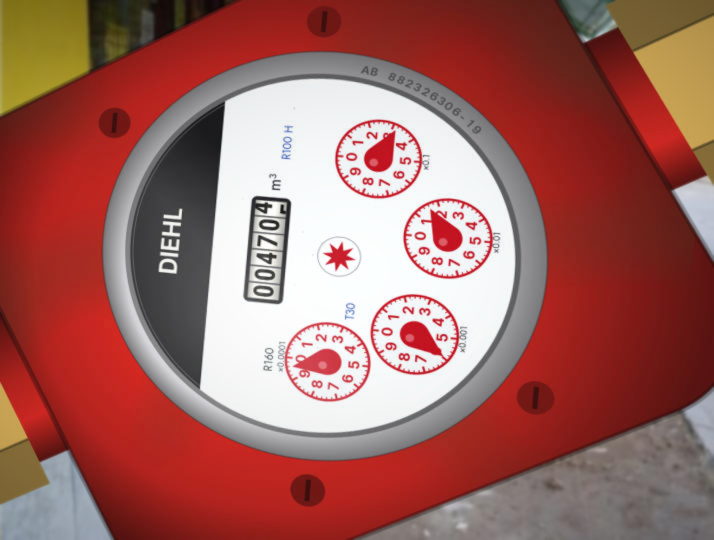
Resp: 4704.3159,m³
